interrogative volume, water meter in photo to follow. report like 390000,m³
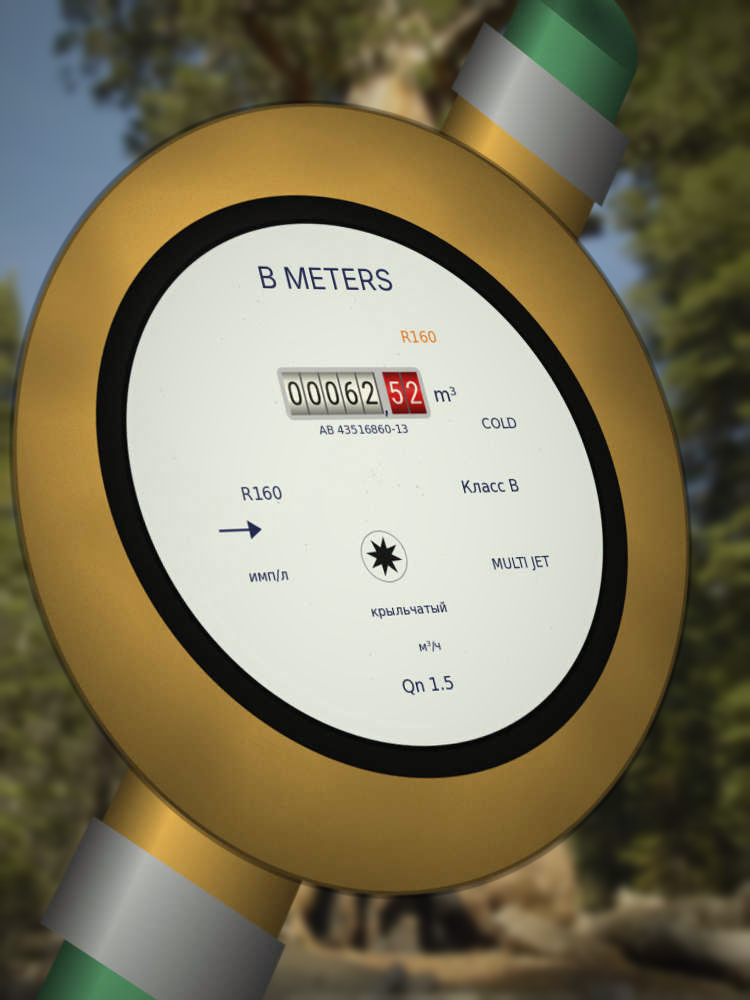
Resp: 62.52,m³
